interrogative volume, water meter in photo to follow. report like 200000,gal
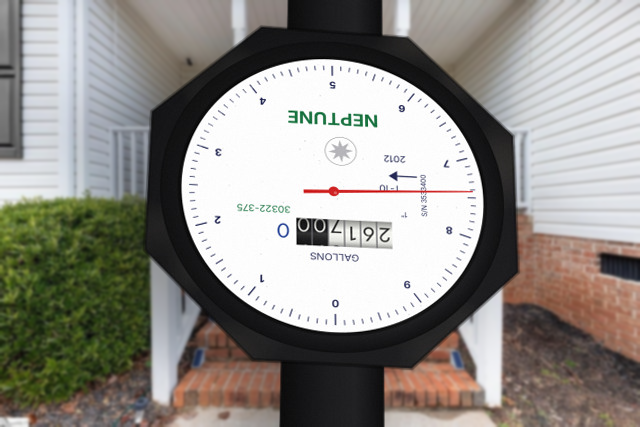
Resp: 2616997.4,gal
